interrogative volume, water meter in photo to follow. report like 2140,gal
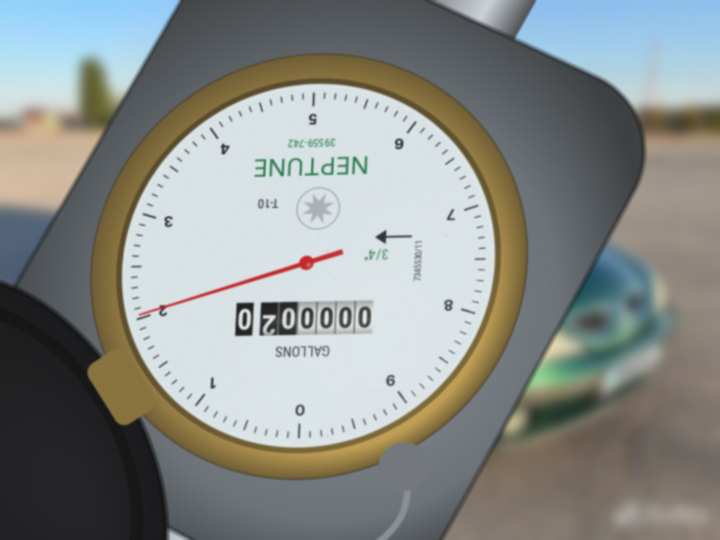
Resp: 22.0,gal
